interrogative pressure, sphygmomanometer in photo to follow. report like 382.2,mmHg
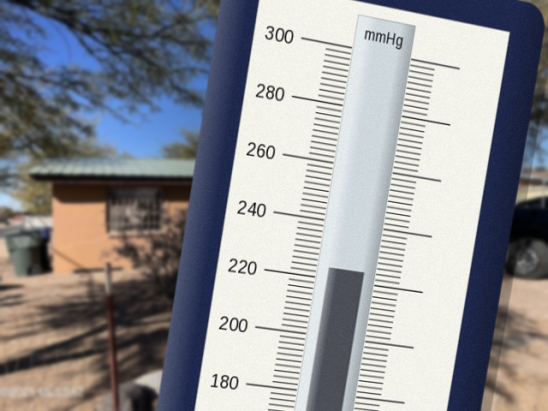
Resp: 224,mmHg
